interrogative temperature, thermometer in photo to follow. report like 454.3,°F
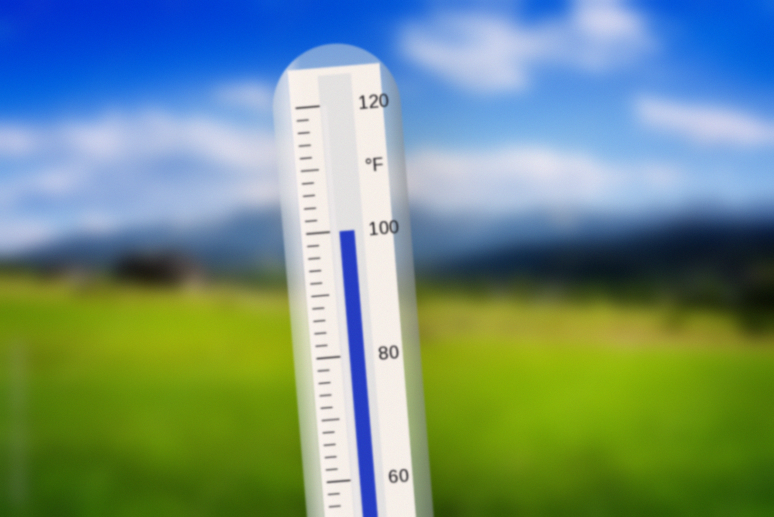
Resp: 100,°F
